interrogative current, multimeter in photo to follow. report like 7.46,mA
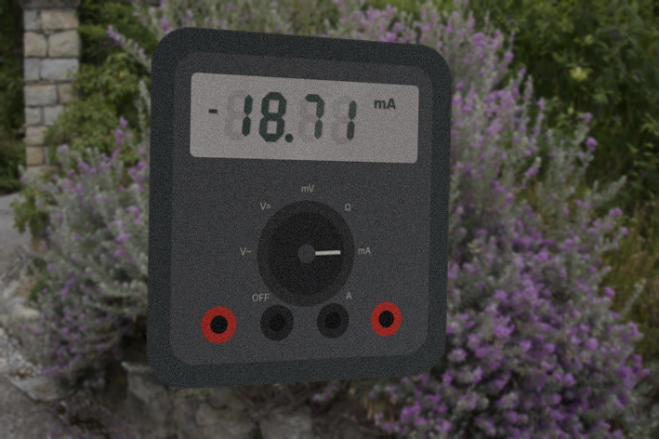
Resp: -18.71,mA
